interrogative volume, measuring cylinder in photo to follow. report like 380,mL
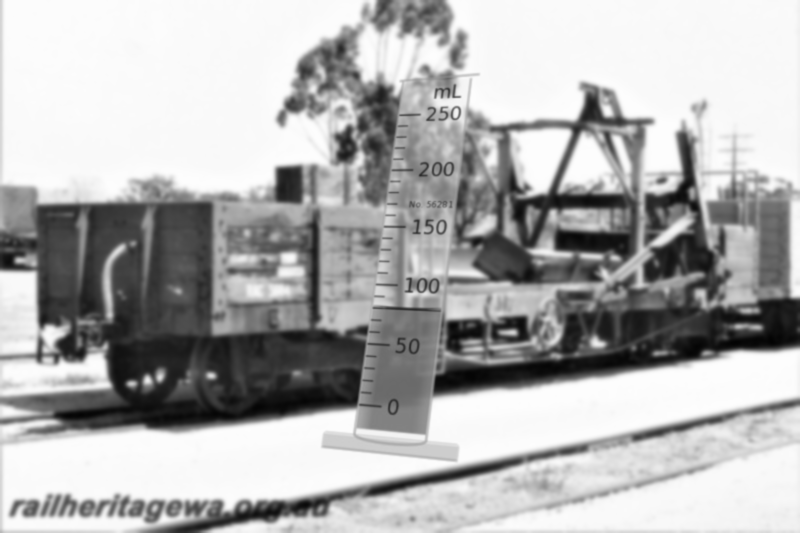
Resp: 80,mL
